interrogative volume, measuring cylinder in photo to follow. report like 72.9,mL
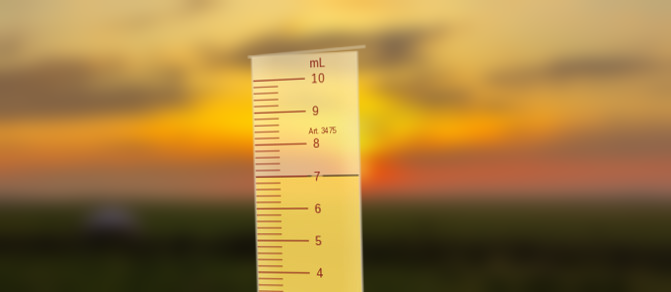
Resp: 7,mL
